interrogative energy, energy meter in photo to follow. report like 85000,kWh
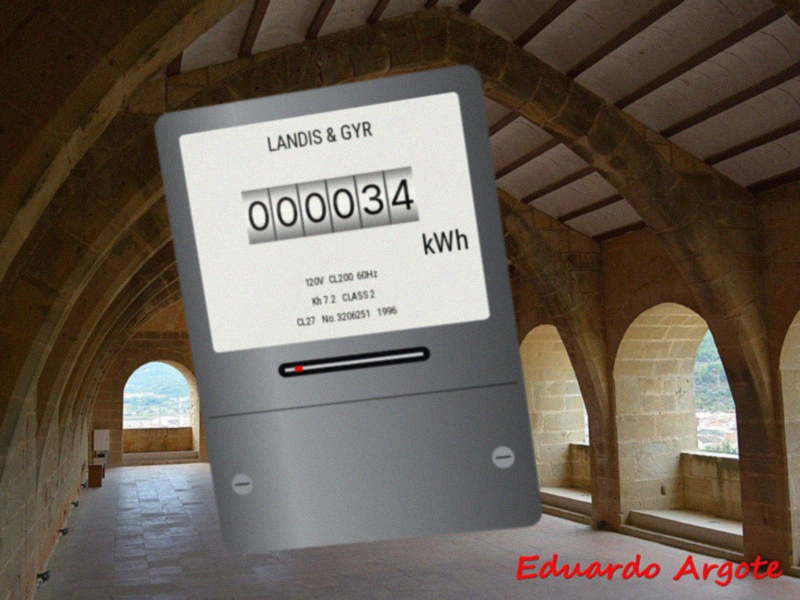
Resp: 34,kWh
